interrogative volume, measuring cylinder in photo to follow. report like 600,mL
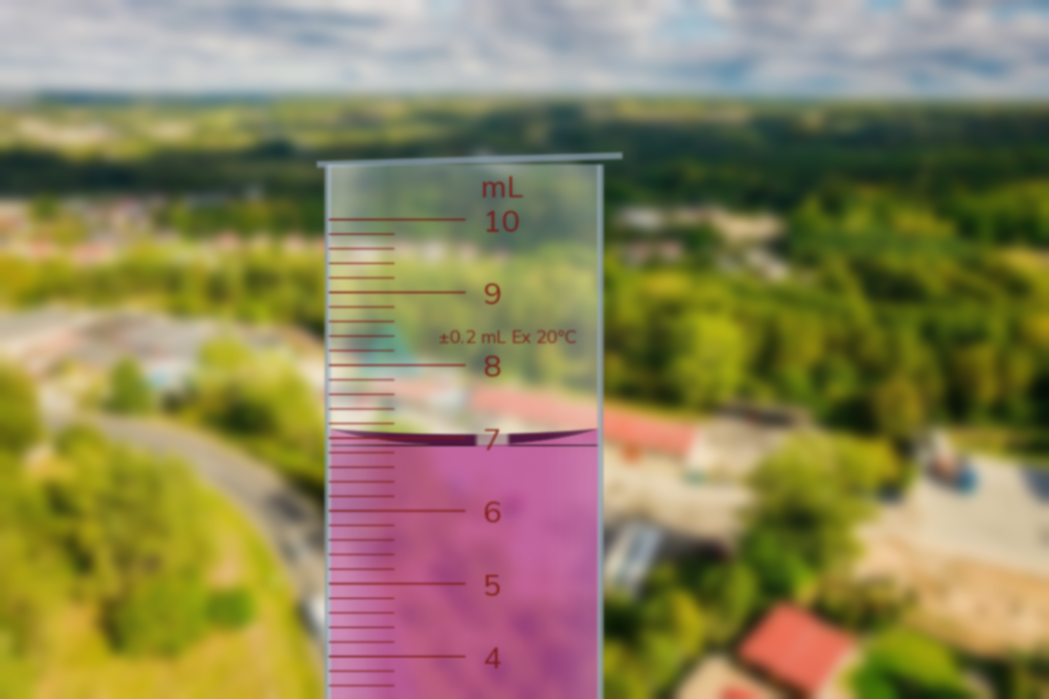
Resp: 6.9,mL
